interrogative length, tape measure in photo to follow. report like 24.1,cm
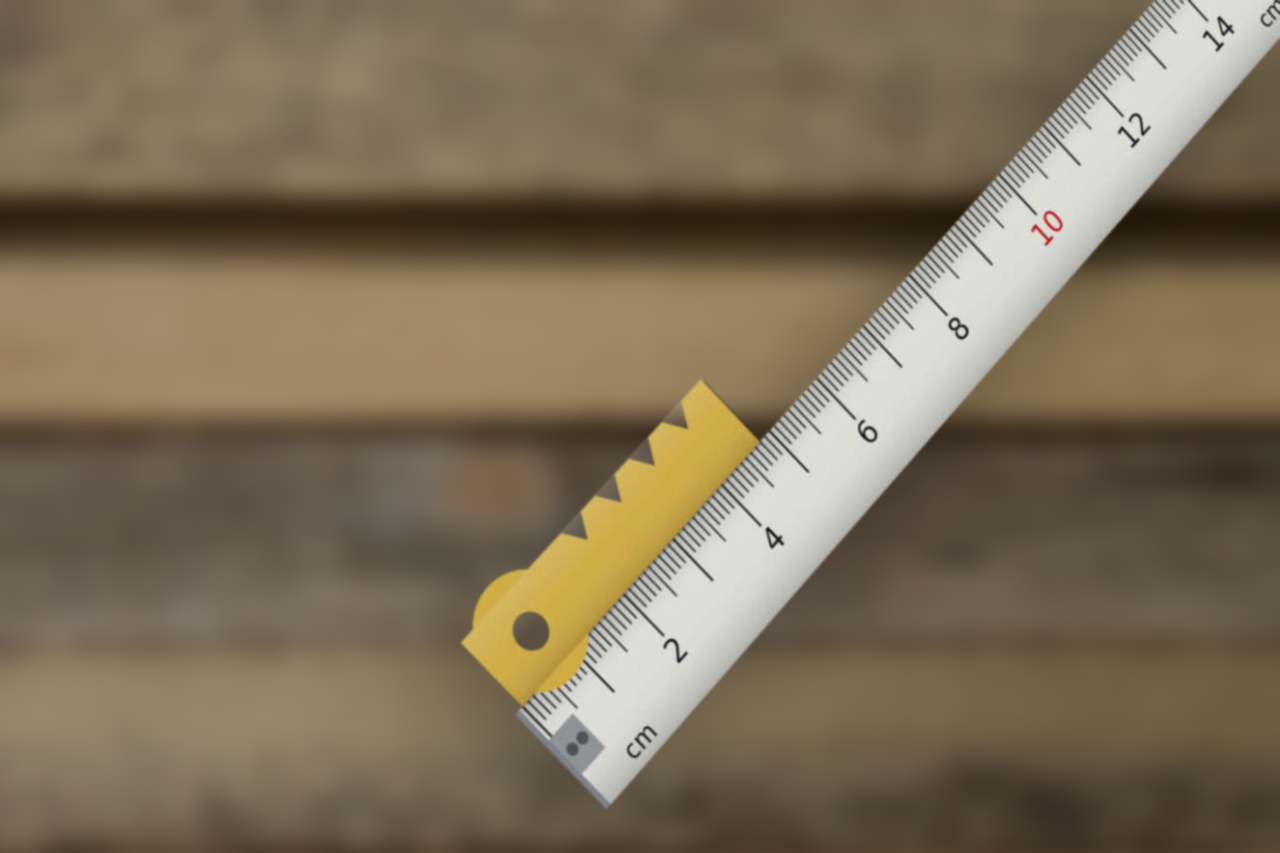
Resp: 4.8,cm
